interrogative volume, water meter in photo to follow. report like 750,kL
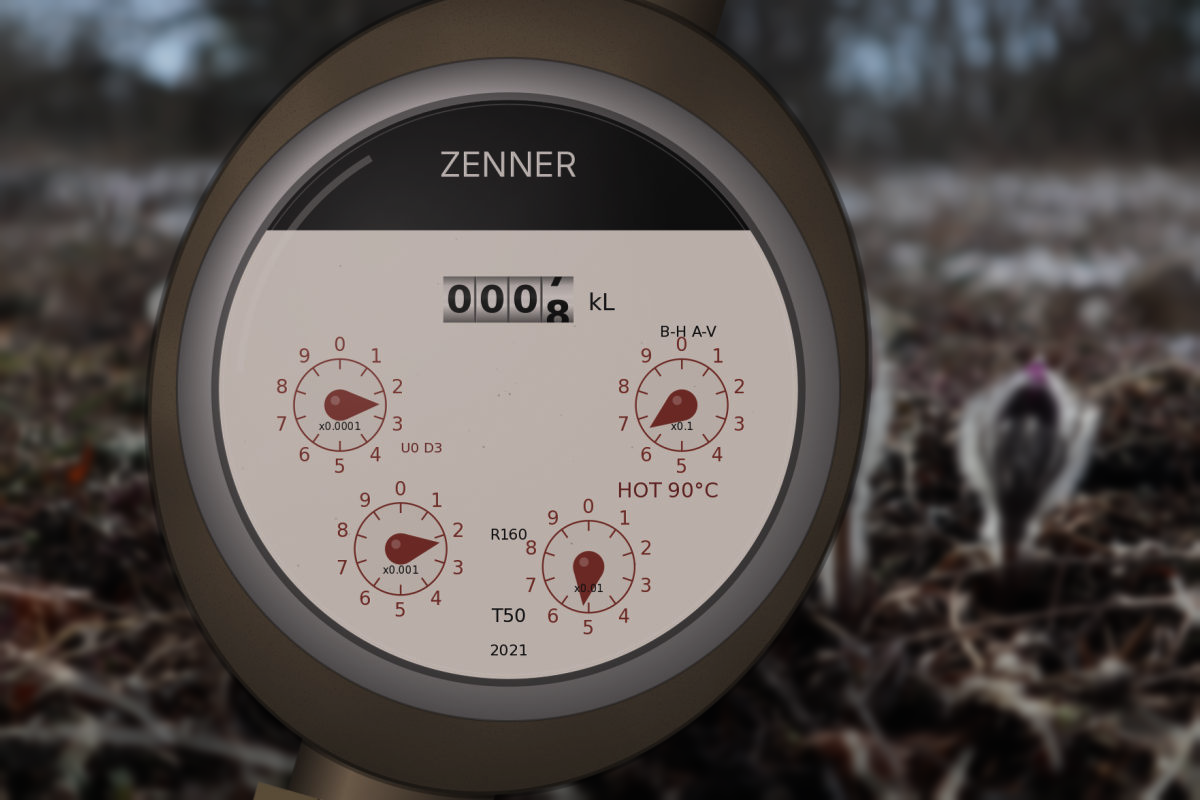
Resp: 7.6522,kL
